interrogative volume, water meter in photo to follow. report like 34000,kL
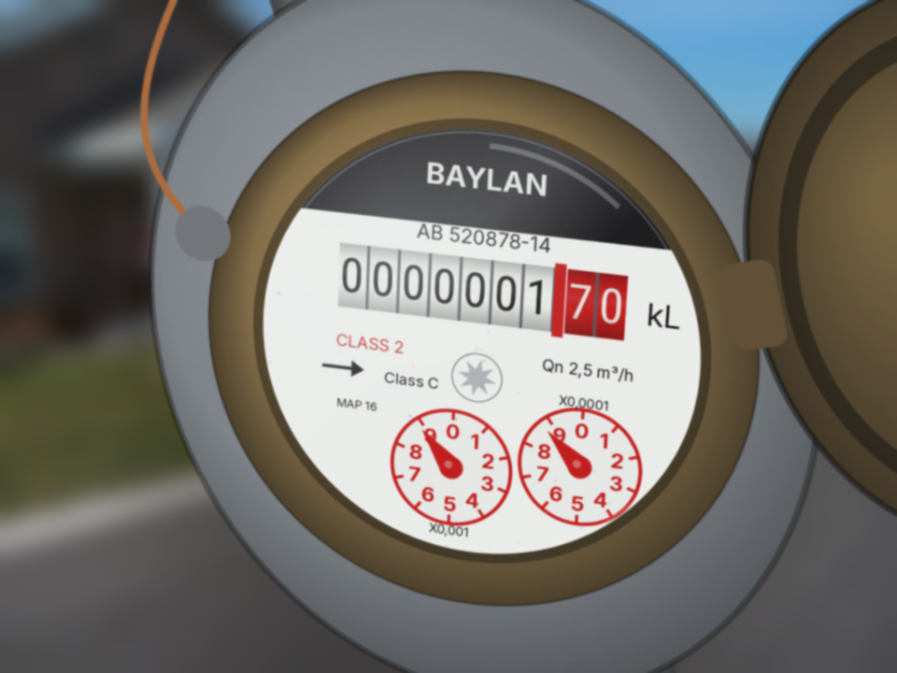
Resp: 1.7088,kL
